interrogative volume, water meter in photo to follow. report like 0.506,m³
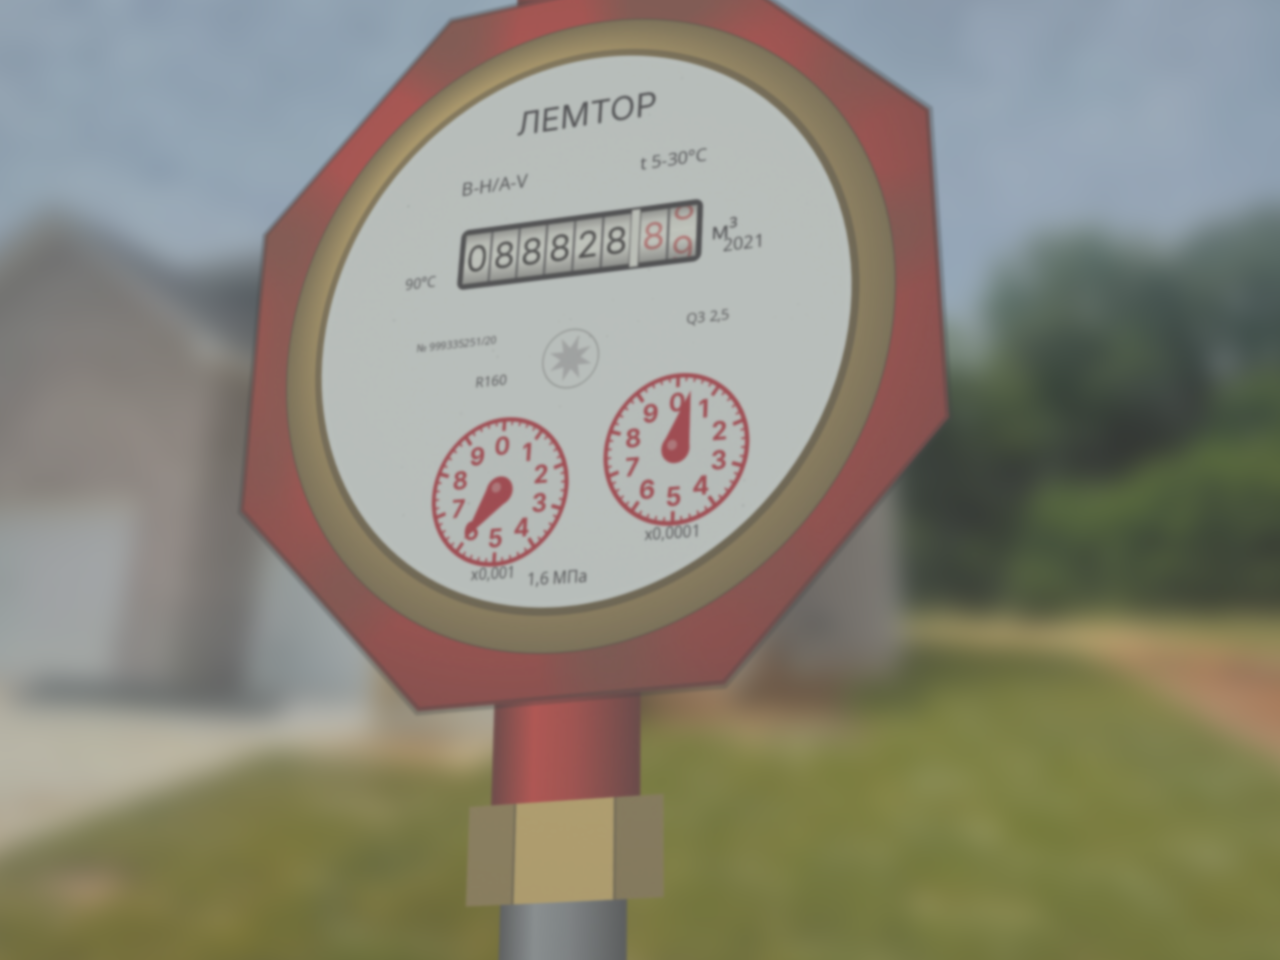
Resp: 88828.8860,m³
